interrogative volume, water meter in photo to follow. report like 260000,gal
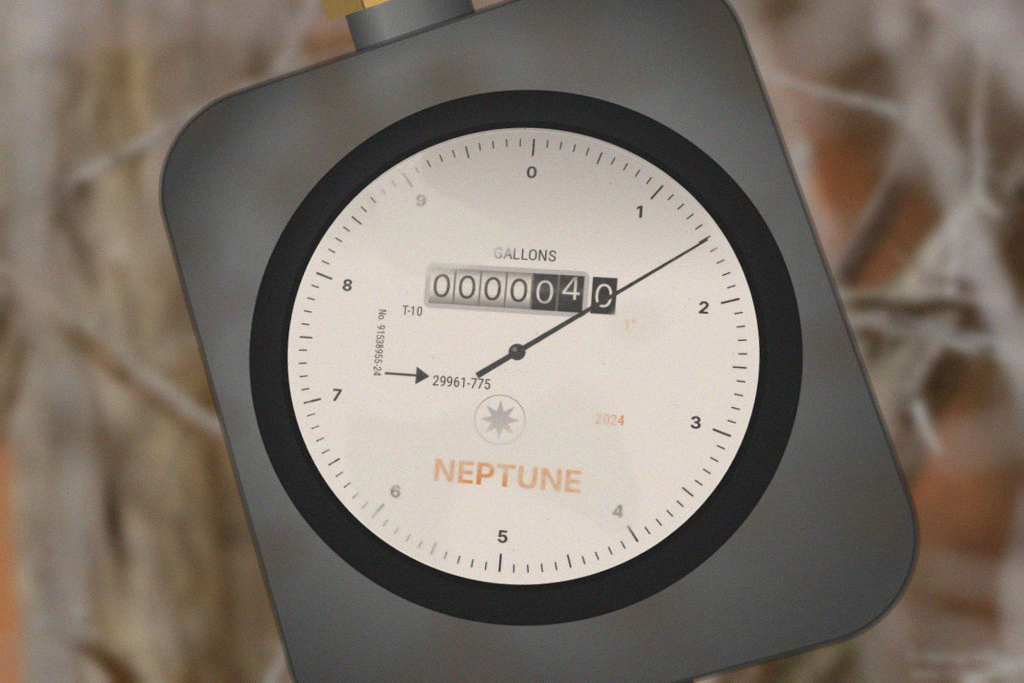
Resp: 41.5,gal
